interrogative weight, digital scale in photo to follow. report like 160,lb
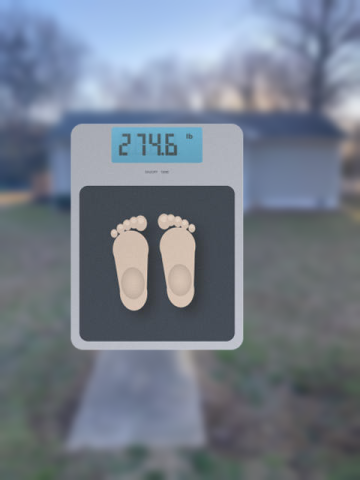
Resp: 274.6,lb
